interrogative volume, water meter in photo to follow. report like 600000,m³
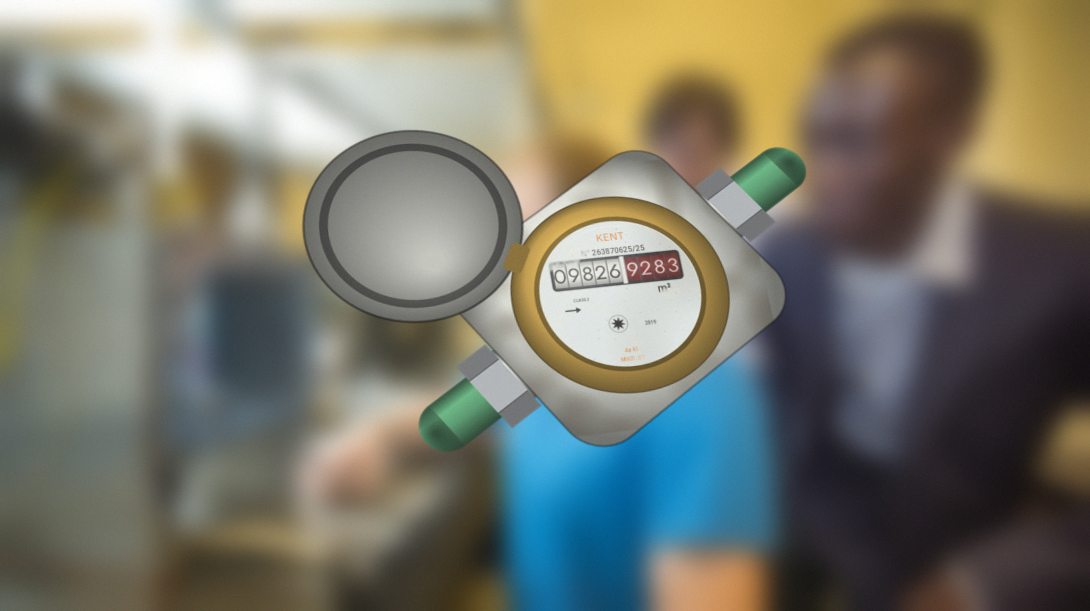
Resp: 9826.9283,m³
